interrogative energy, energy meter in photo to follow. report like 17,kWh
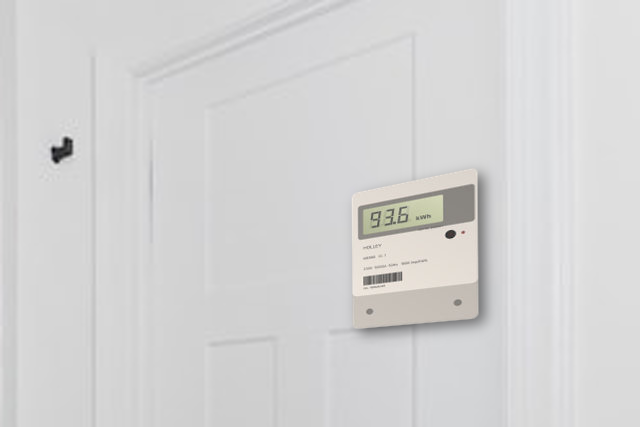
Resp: 93.6,kWh
